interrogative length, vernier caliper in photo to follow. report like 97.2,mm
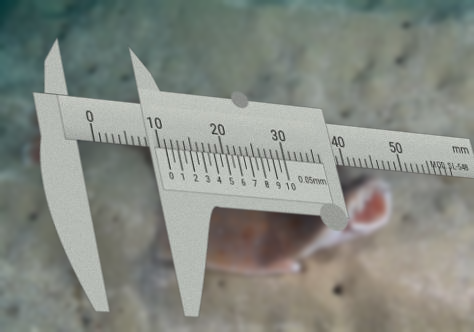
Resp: 11.0,mm
